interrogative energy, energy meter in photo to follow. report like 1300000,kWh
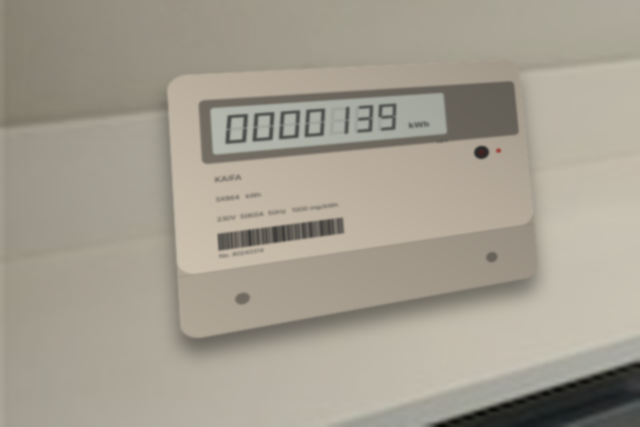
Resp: 139,kWh
